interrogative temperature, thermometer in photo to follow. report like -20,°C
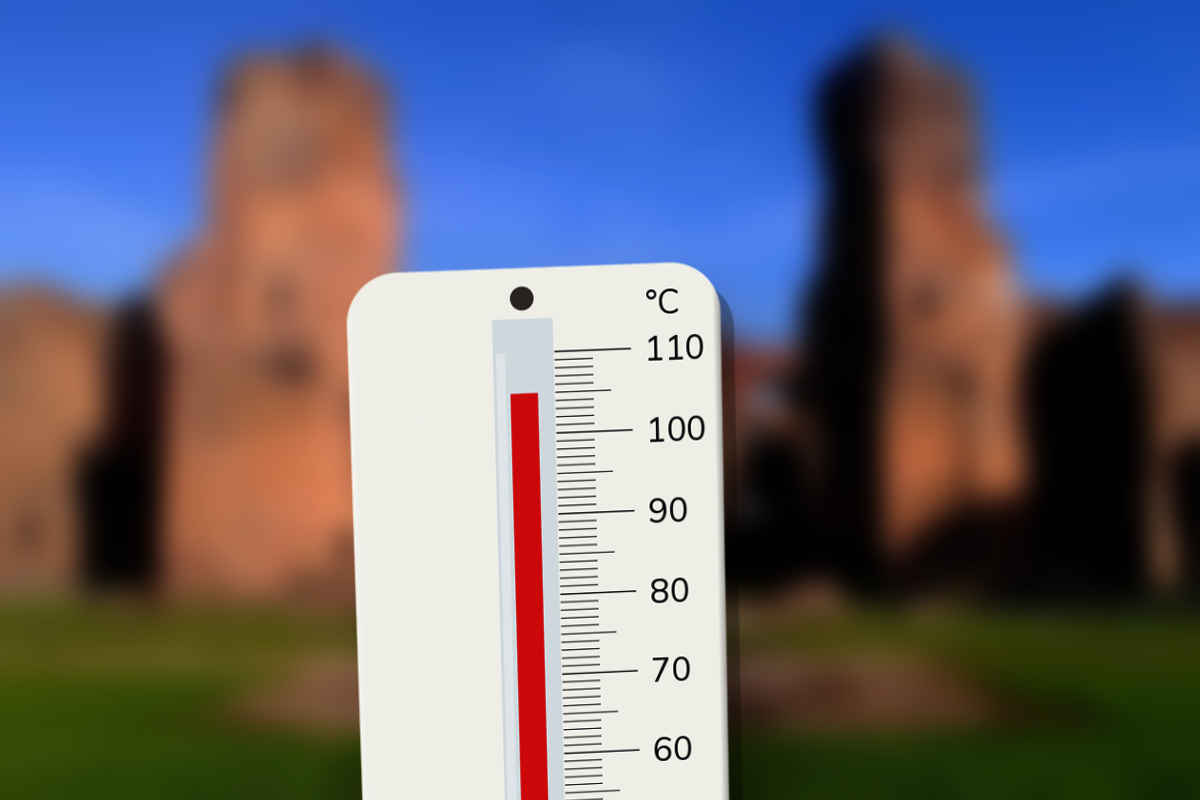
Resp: 105,°C
